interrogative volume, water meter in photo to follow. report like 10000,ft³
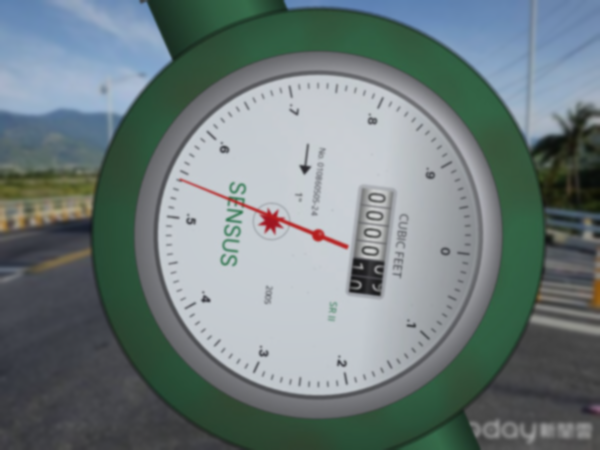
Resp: 9.54,ft³
